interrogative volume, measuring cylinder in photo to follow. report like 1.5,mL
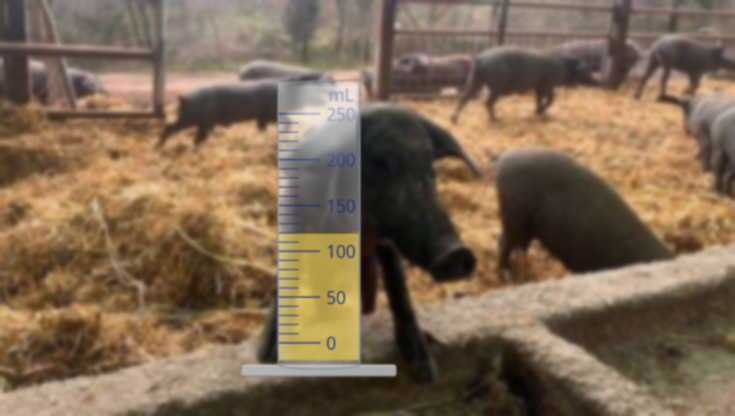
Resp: 120,mL
